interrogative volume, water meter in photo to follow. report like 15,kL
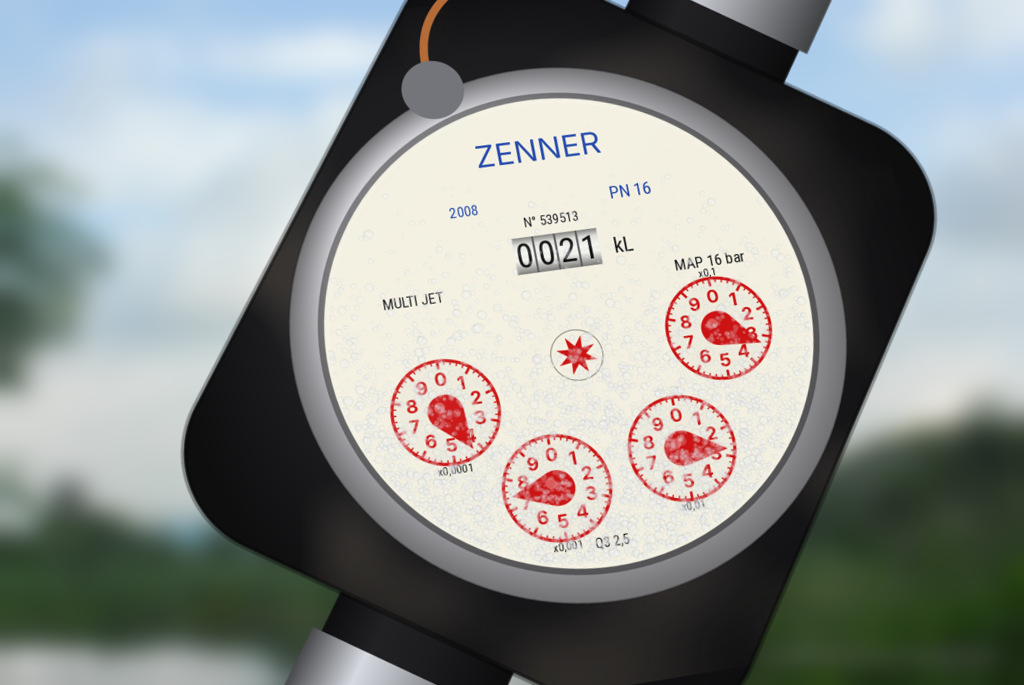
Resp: 21.3274,kL
